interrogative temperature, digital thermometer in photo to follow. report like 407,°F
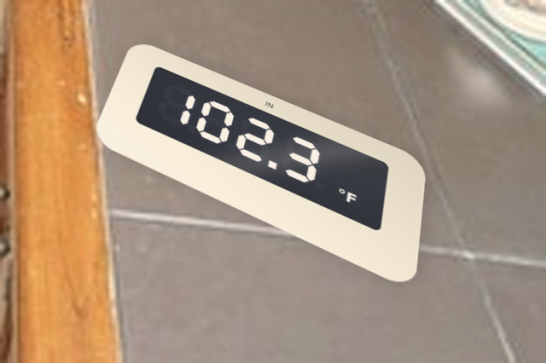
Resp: 102.3,°F
